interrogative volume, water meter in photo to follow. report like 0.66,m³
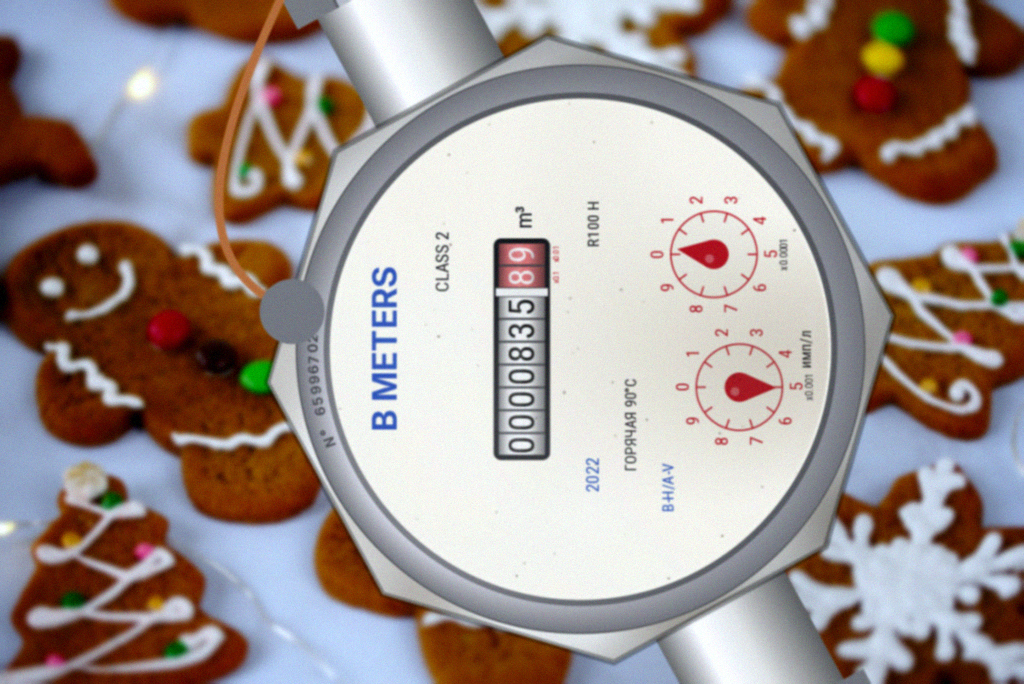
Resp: 835.8950,m³
